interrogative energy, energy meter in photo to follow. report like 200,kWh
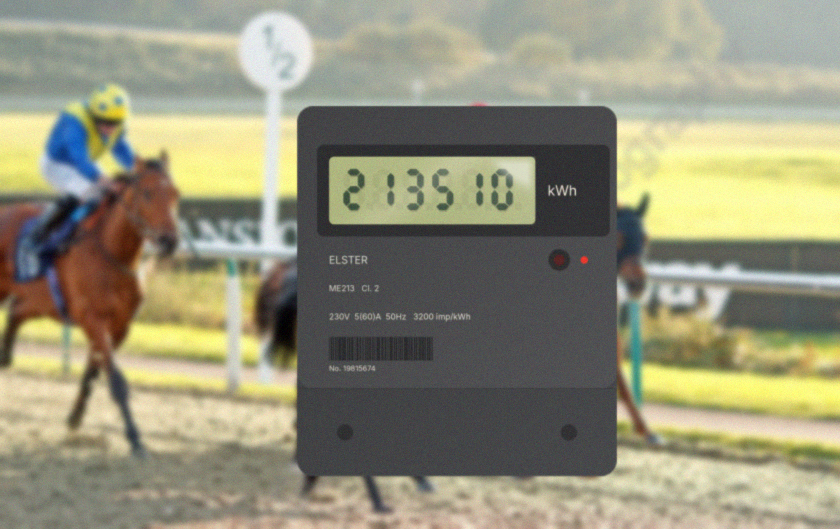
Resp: 213510,kWh
